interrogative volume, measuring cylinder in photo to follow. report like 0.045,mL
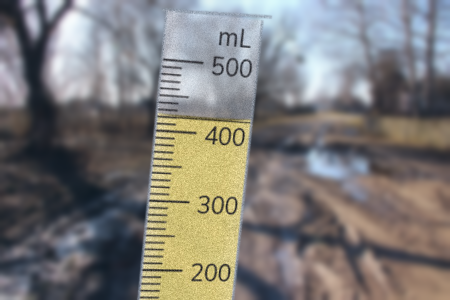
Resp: 420,mL
